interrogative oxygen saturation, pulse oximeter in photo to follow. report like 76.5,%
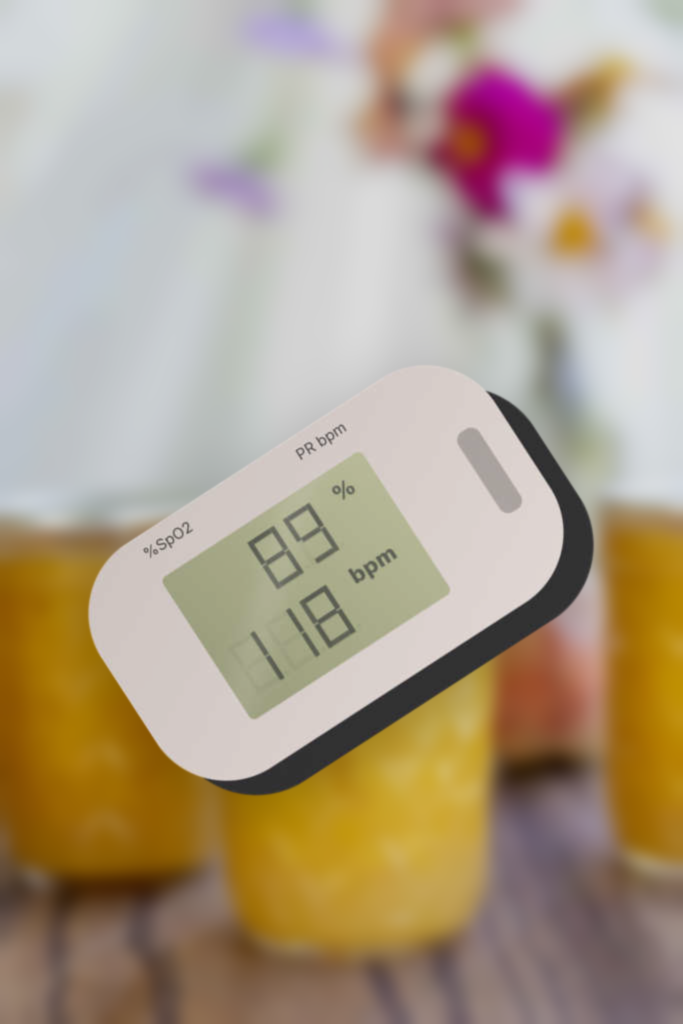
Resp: 89,%
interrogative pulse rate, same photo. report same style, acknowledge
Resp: 118,bpm
